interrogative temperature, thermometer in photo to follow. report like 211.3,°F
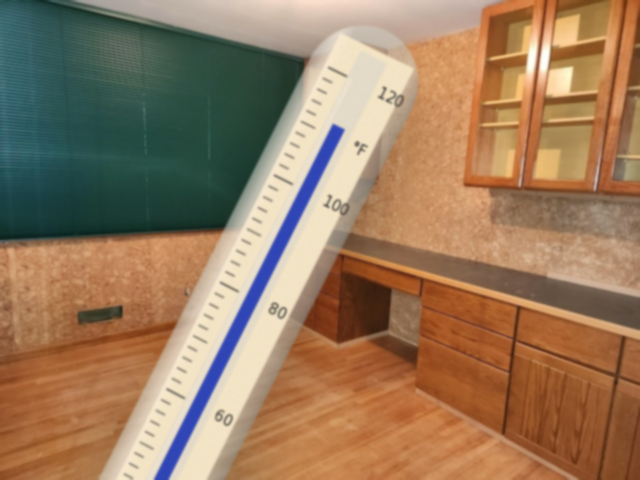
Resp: 112,°F
